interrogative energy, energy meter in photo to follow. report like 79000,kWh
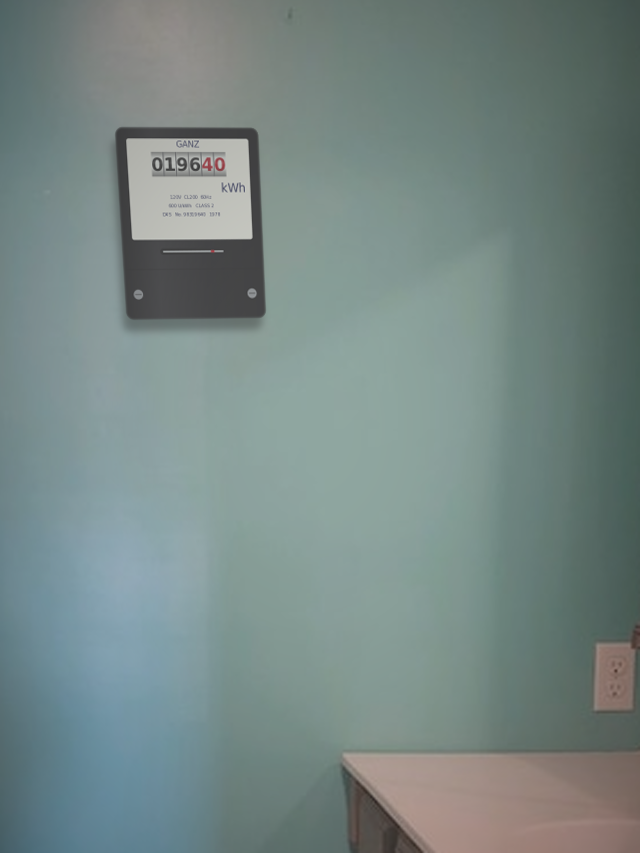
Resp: 196.40,kWh
